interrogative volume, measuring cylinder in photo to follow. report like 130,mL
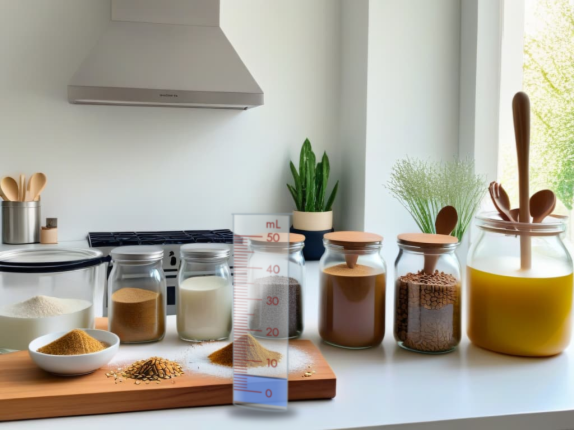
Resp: 5,mL
